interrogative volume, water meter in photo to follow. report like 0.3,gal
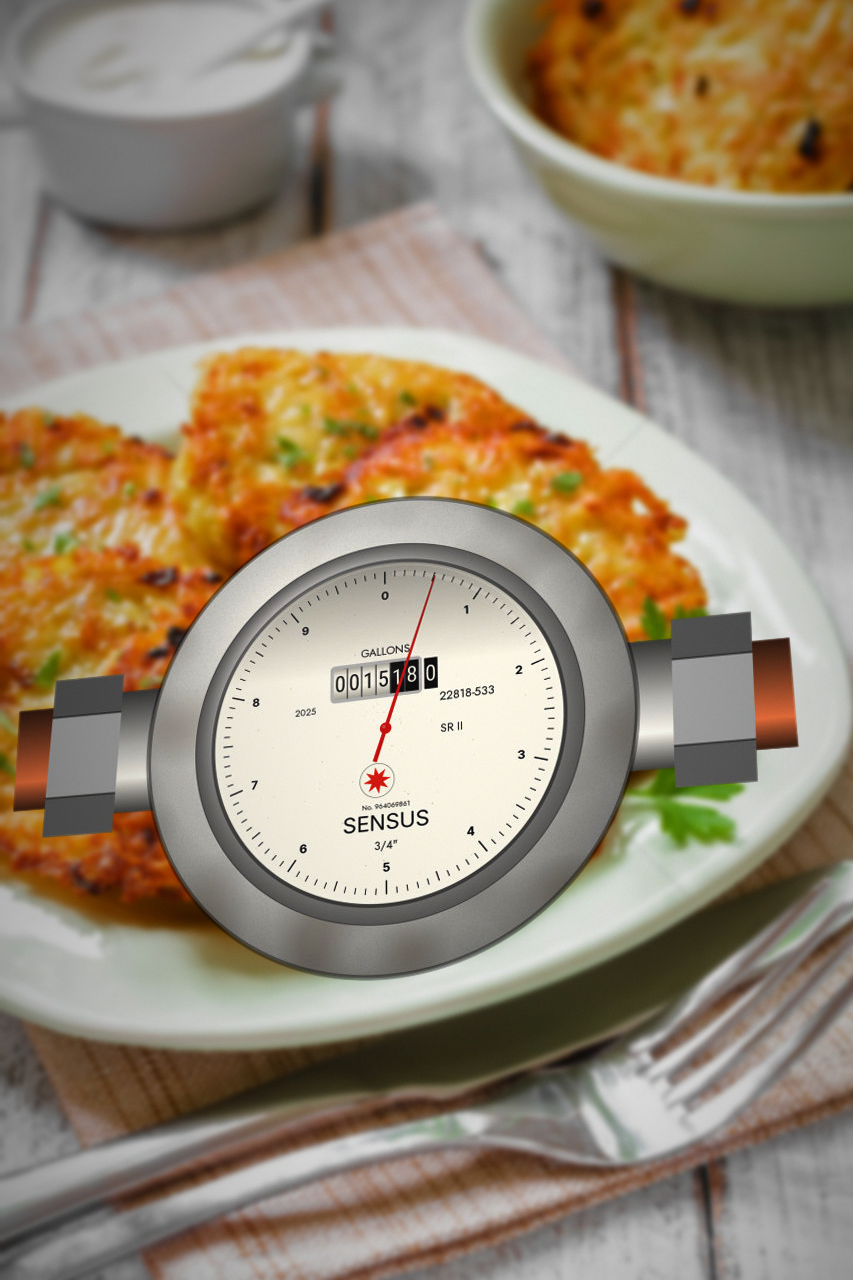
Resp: 15180.5,gal
